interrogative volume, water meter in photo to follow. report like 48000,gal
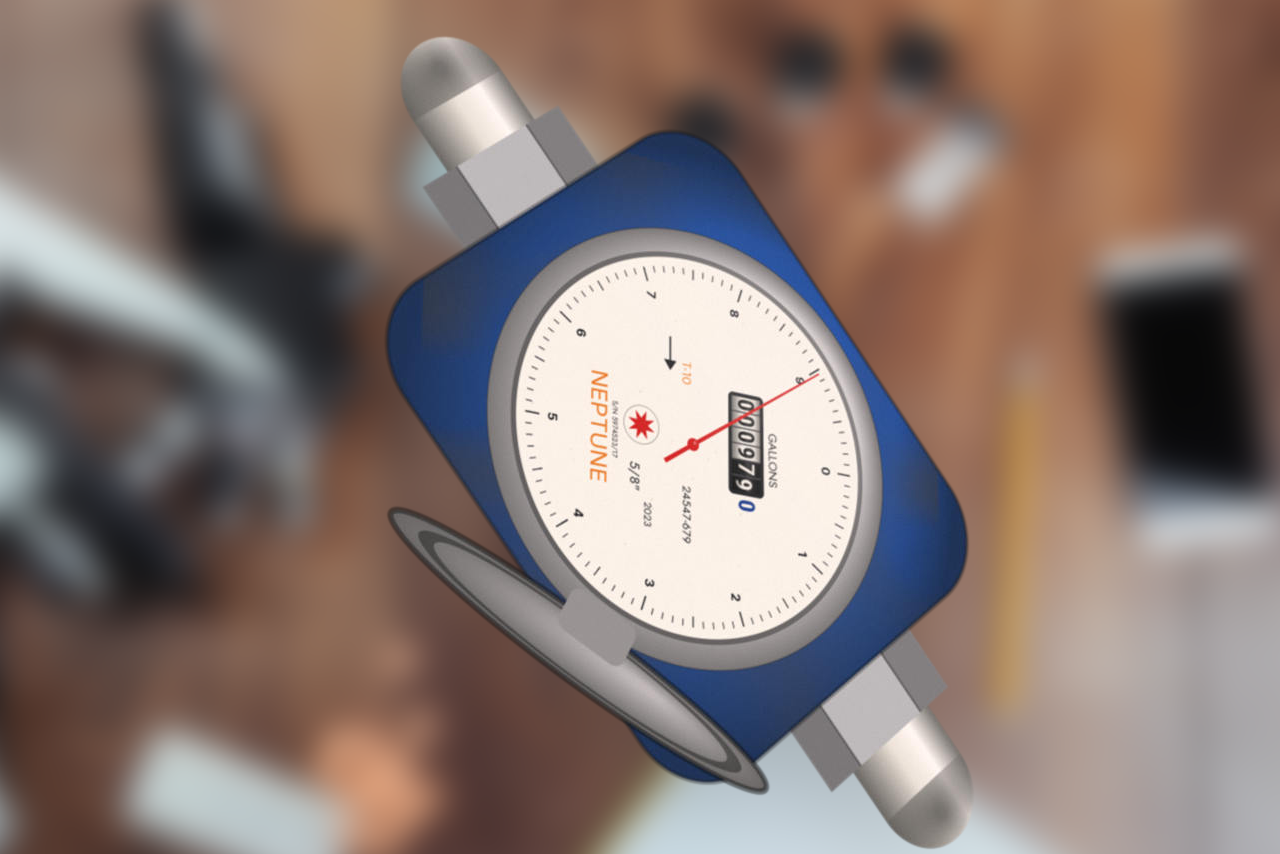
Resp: 9789.0,gal
